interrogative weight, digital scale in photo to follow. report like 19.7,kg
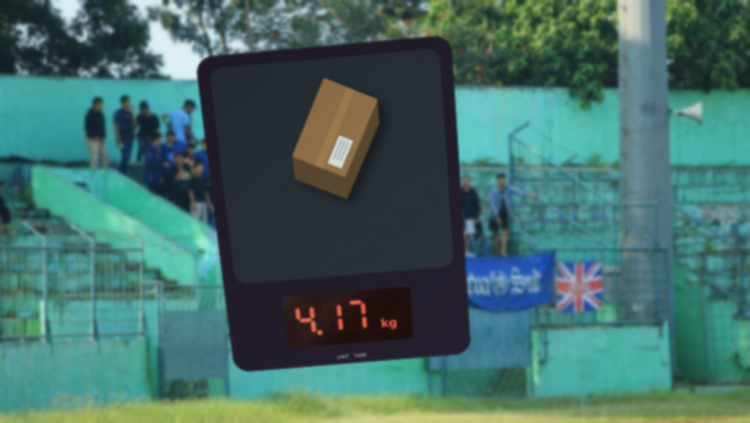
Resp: 4.17,kg
